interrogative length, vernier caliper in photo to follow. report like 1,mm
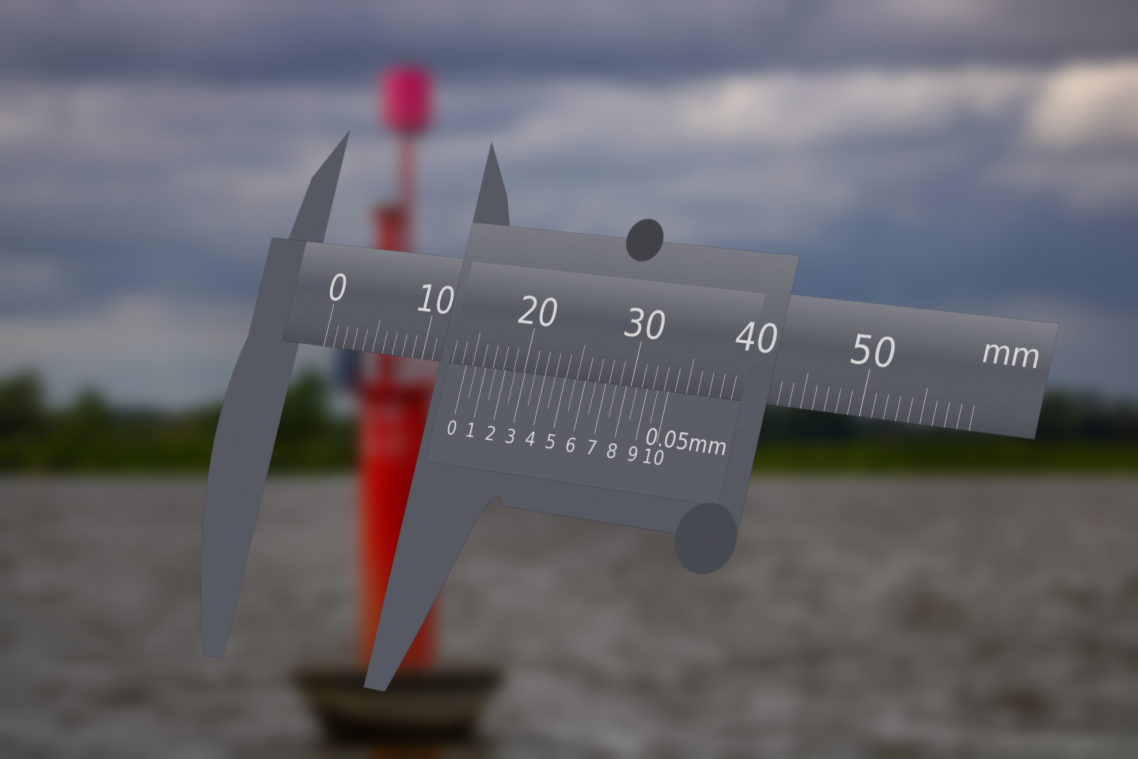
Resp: 14.4,mm
